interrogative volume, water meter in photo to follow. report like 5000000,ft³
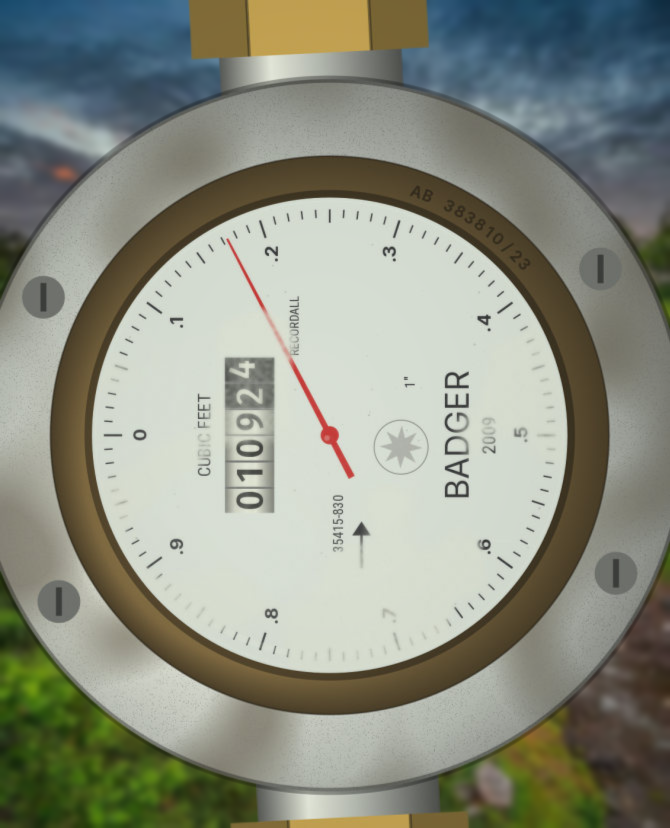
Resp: 10924.17,ft³
